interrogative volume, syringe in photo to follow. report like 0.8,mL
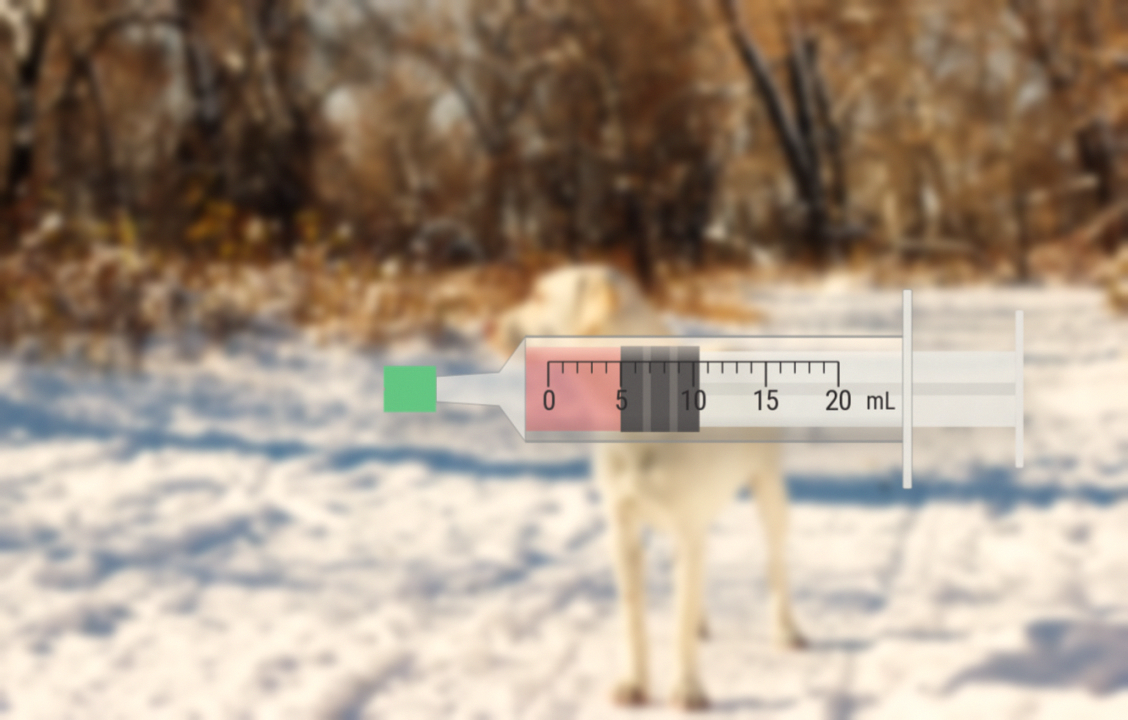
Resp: 5,mL
